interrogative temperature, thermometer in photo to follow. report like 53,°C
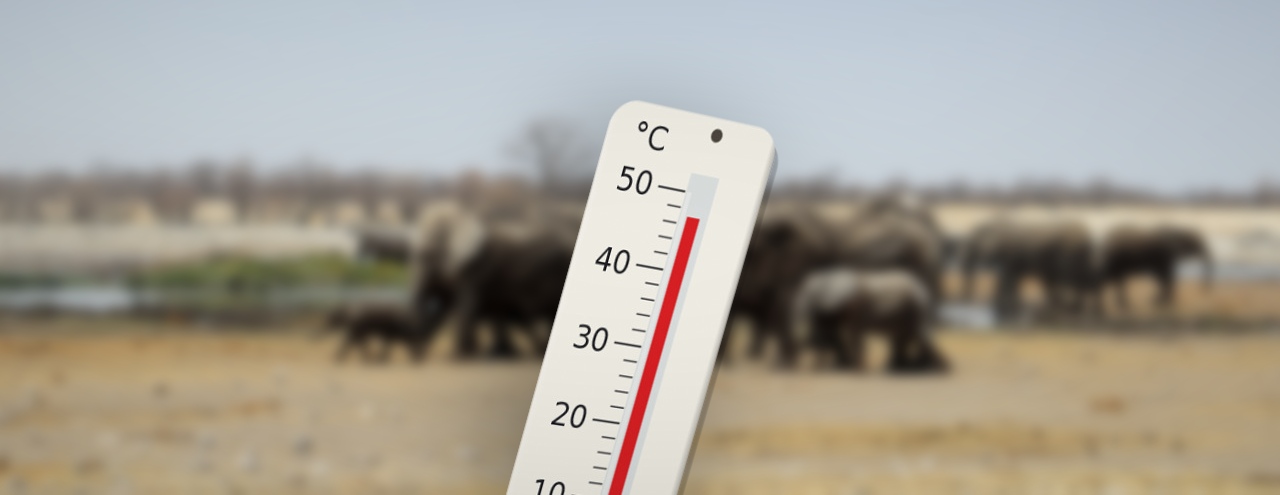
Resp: 47,°C
